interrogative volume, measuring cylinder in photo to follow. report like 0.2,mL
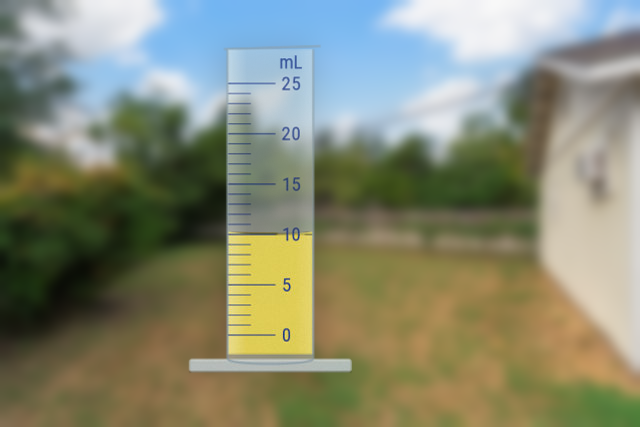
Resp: 10,mL
